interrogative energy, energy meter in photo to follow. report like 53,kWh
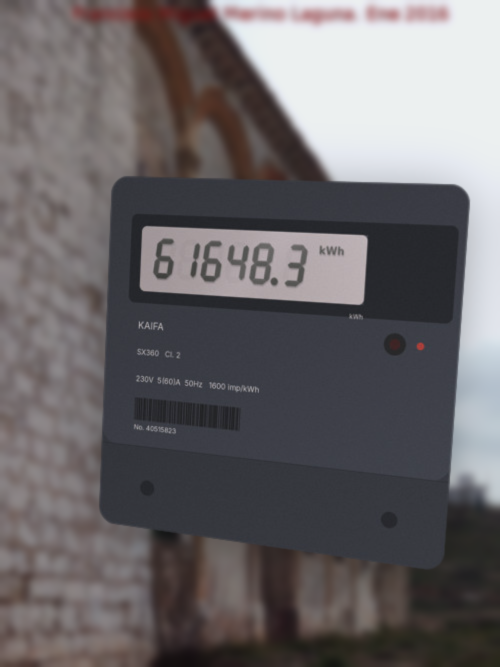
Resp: 61648.3,kWh
